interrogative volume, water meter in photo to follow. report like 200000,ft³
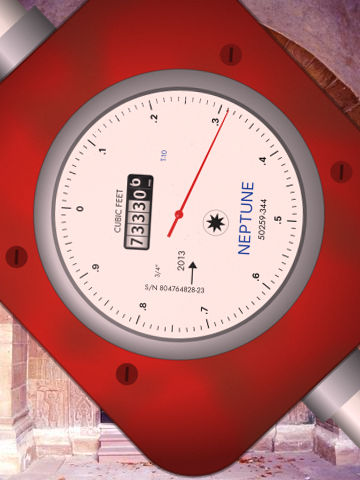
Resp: 733306.31,ft³
